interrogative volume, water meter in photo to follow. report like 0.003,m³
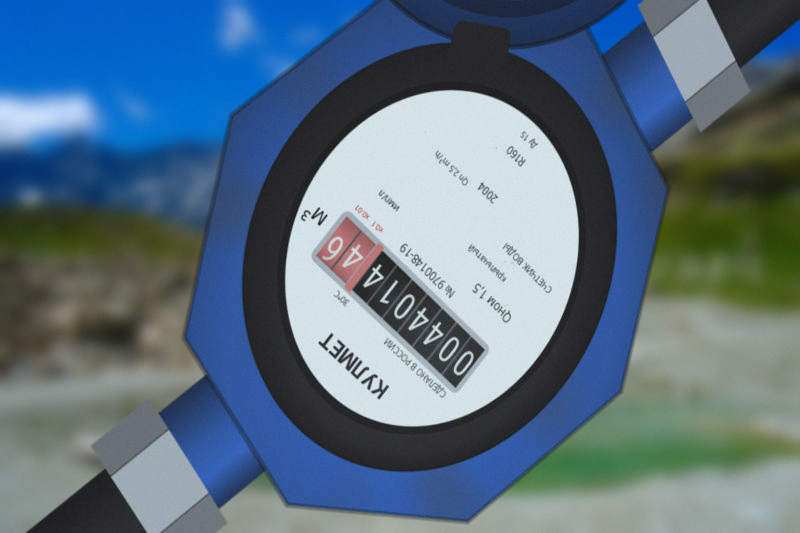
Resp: 44014.46,m³
